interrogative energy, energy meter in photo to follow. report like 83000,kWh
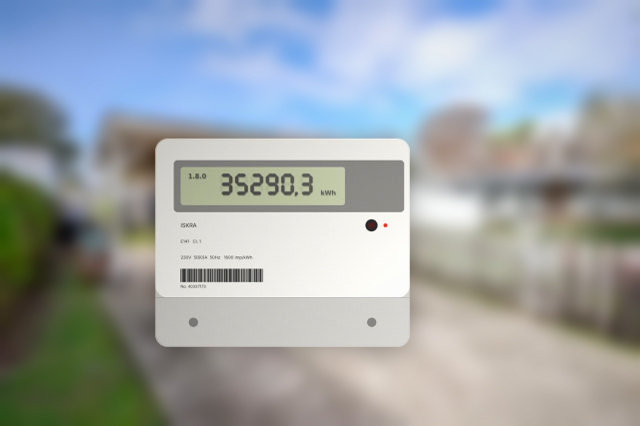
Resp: 35290.3,kWh
